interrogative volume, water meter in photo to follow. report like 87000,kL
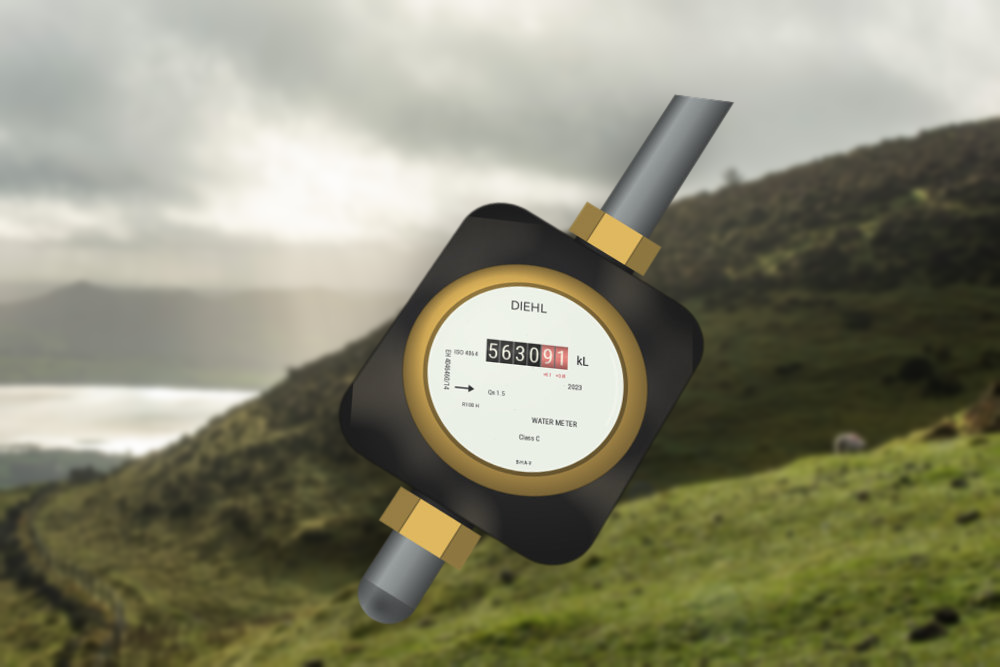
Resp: 5630.91,kL
